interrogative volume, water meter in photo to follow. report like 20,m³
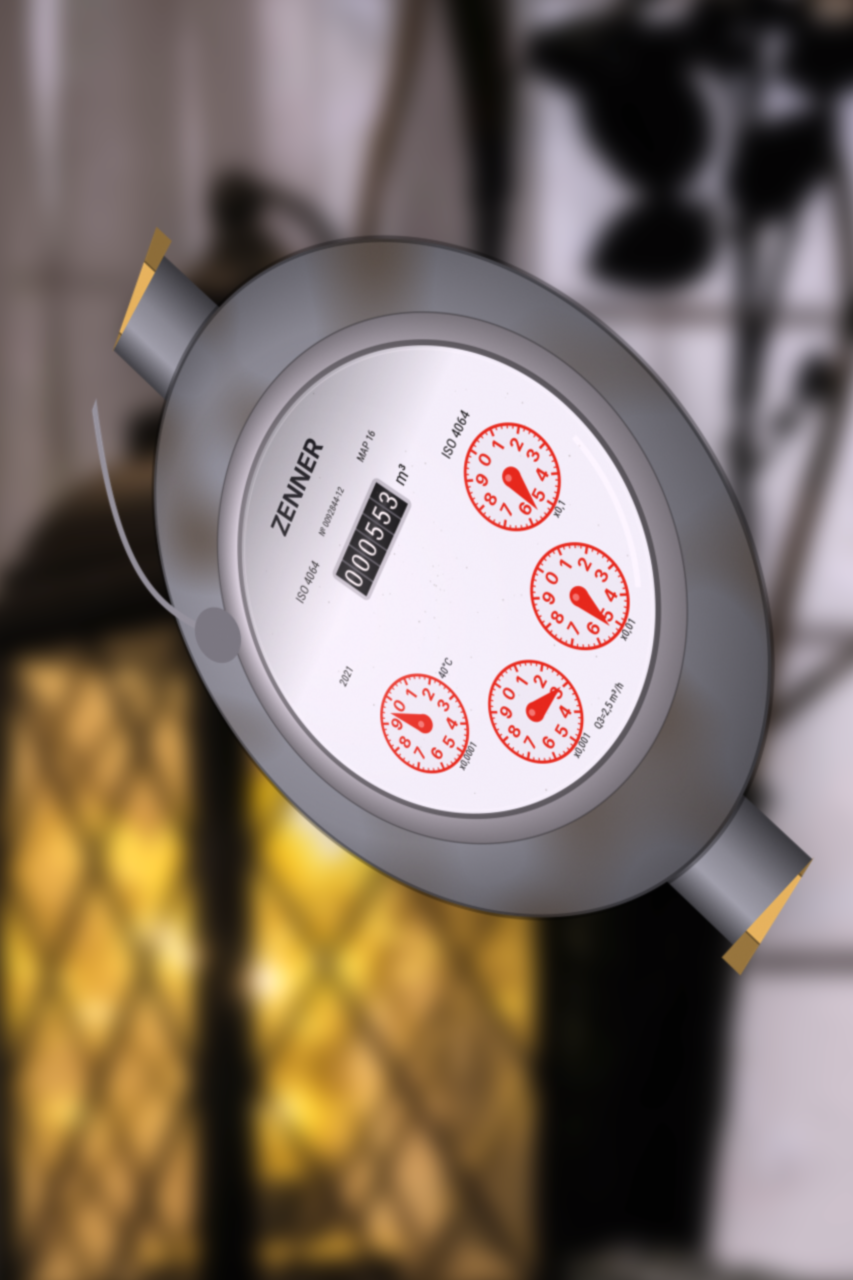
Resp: 553.5529,m³
